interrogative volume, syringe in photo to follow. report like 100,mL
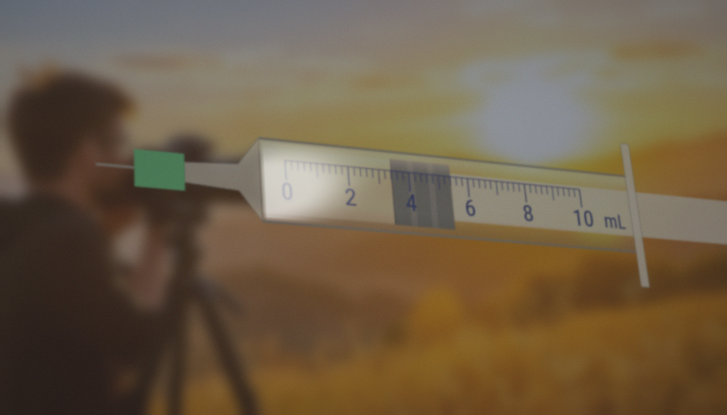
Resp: 3.4,mL
